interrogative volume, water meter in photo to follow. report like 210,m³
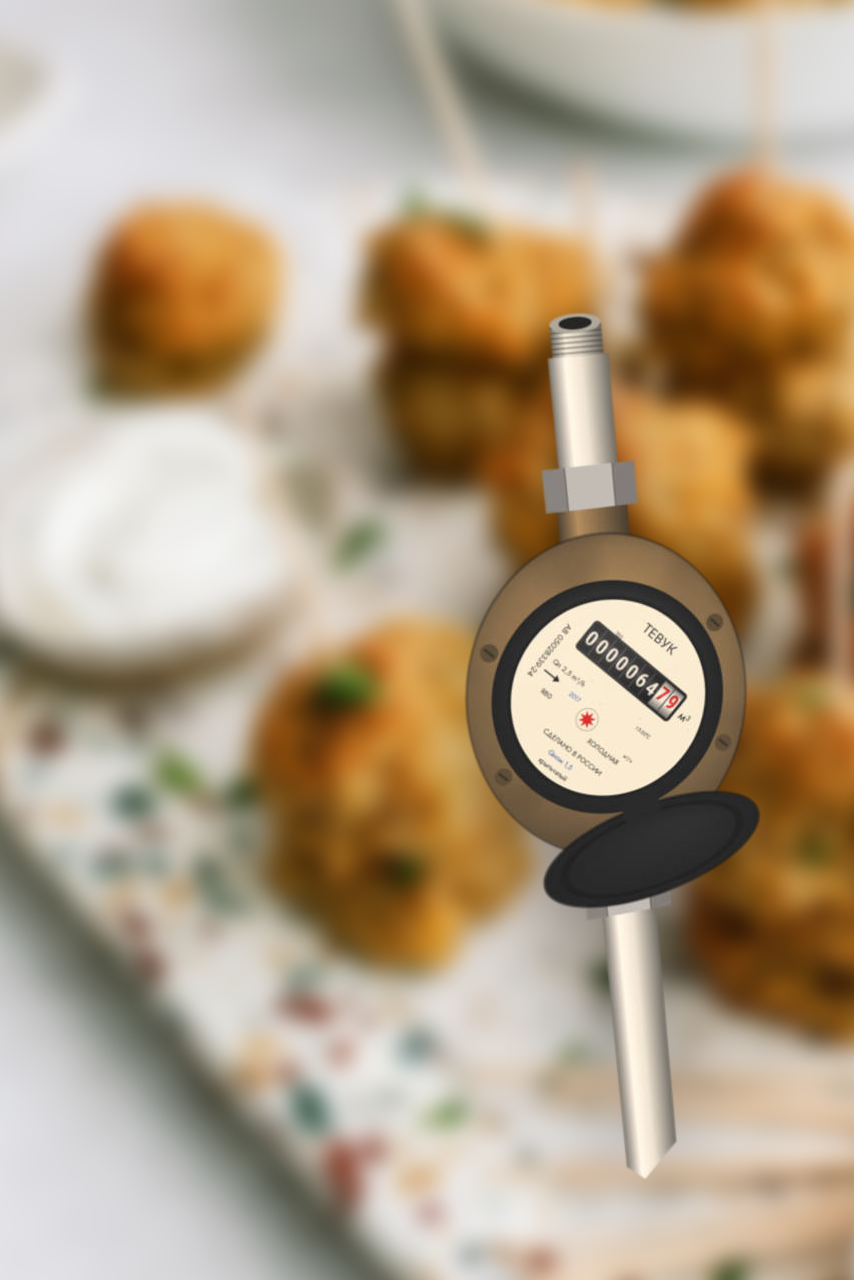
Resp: 64.79,m³
